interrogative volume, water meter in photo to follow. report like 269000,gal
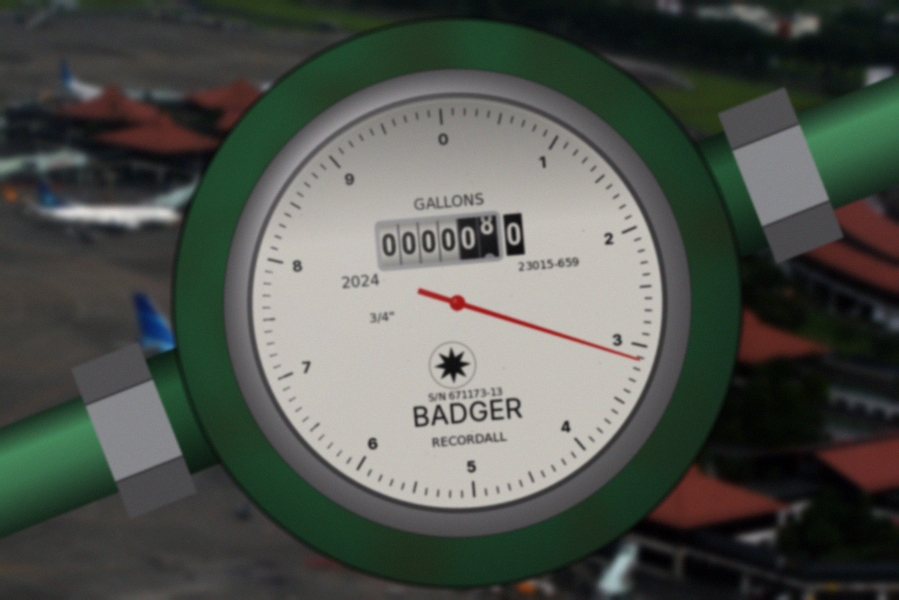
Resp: 83.1,gal
